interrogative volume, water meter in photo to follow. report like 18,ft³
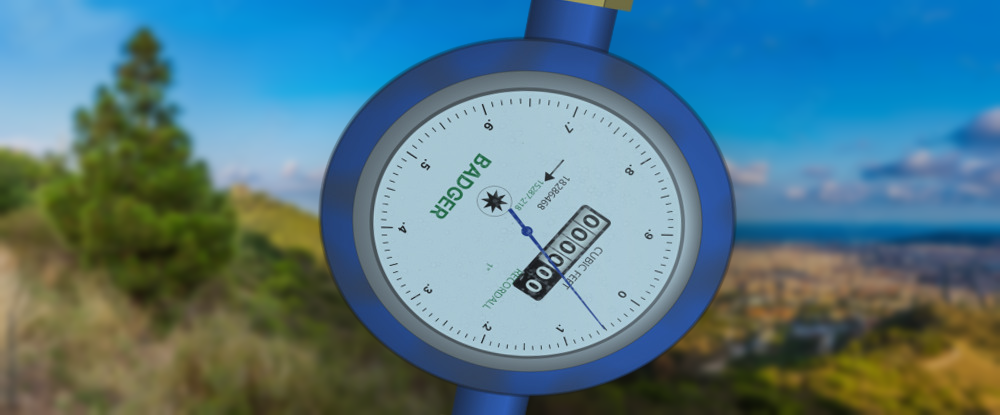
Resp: 0.05,ft³
